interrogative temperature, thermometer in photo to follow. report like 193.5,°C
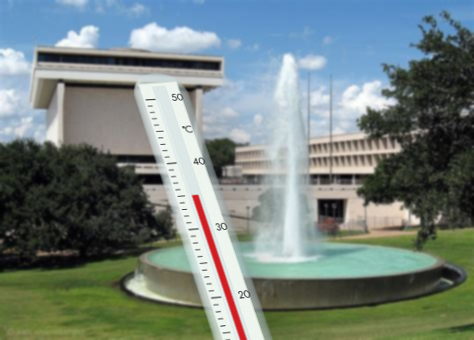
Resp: 35,°C
